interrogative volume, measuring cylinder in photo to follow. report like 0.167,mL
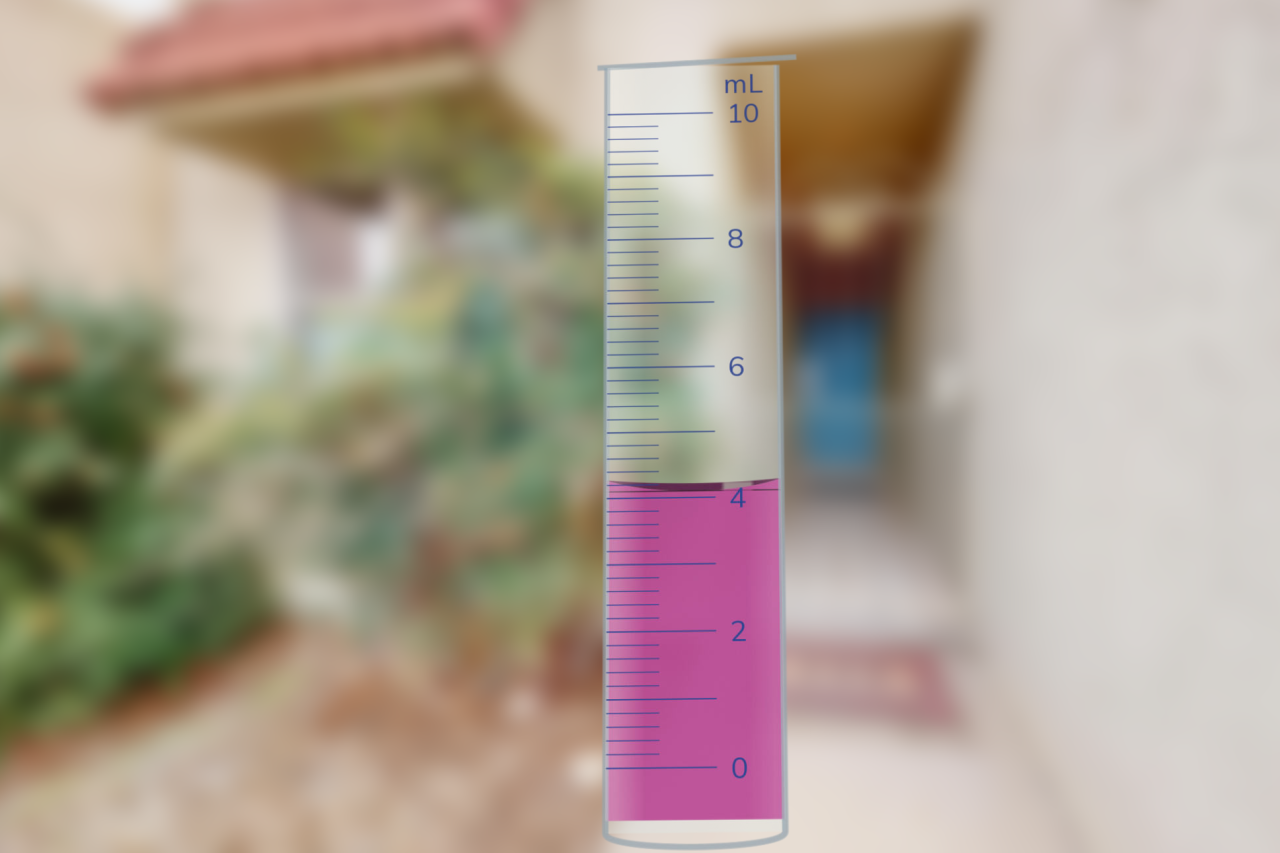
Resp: 4.1,mL
